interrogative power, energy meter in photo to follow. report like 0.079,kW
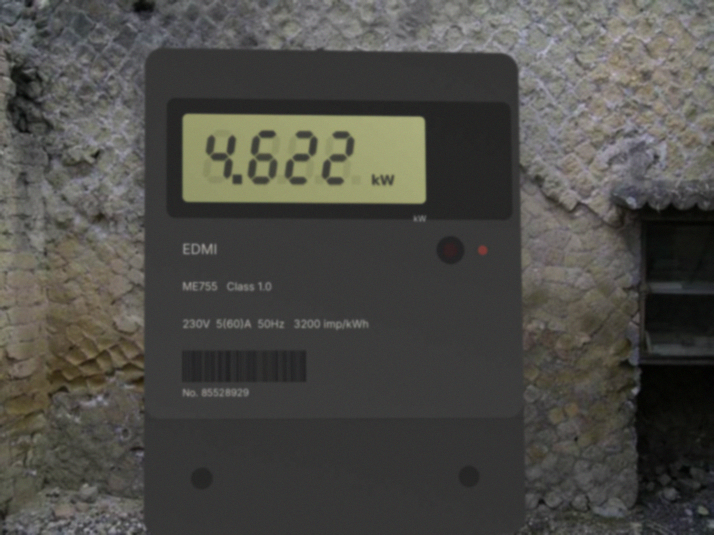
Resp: 4.622,kW
